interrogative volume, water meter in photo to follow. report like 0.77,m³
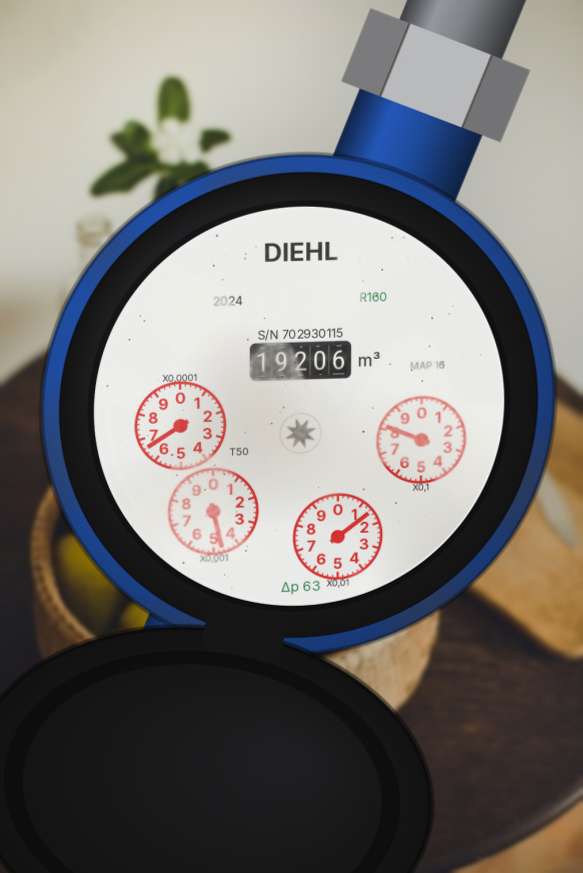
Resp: 19206.8146,m³
